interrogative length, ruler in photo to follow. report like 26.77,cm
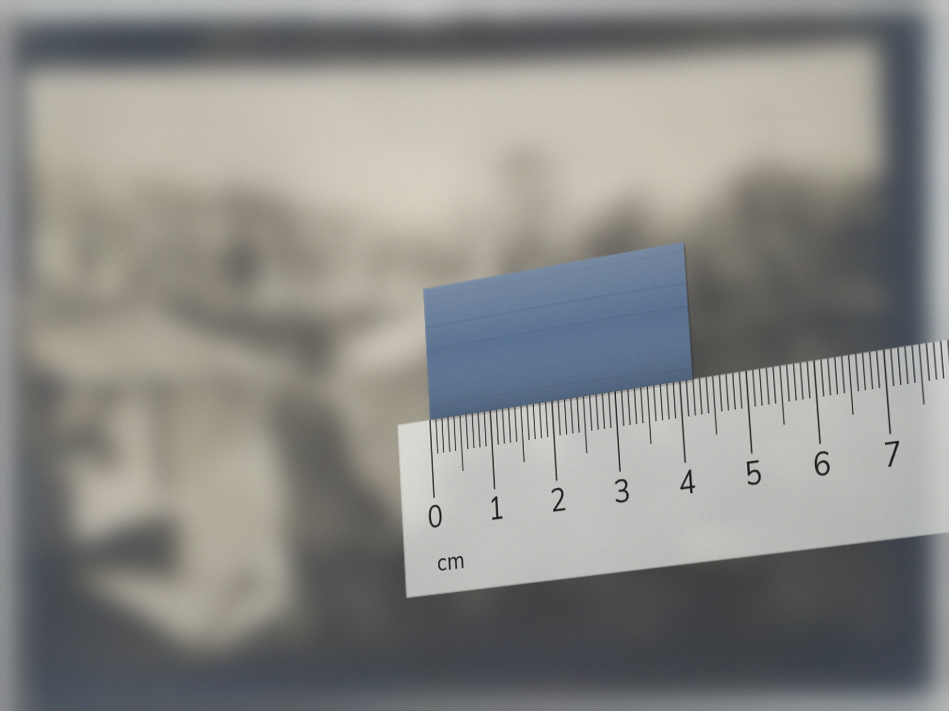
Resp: 4.2,cm
